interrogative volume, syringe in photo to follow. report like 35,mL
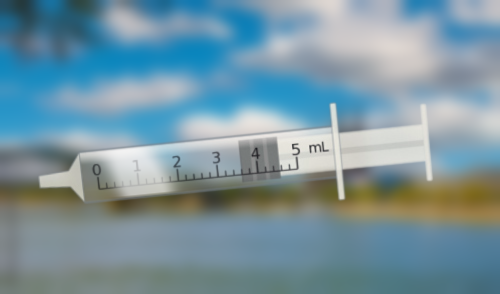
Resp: 3.6,mL
